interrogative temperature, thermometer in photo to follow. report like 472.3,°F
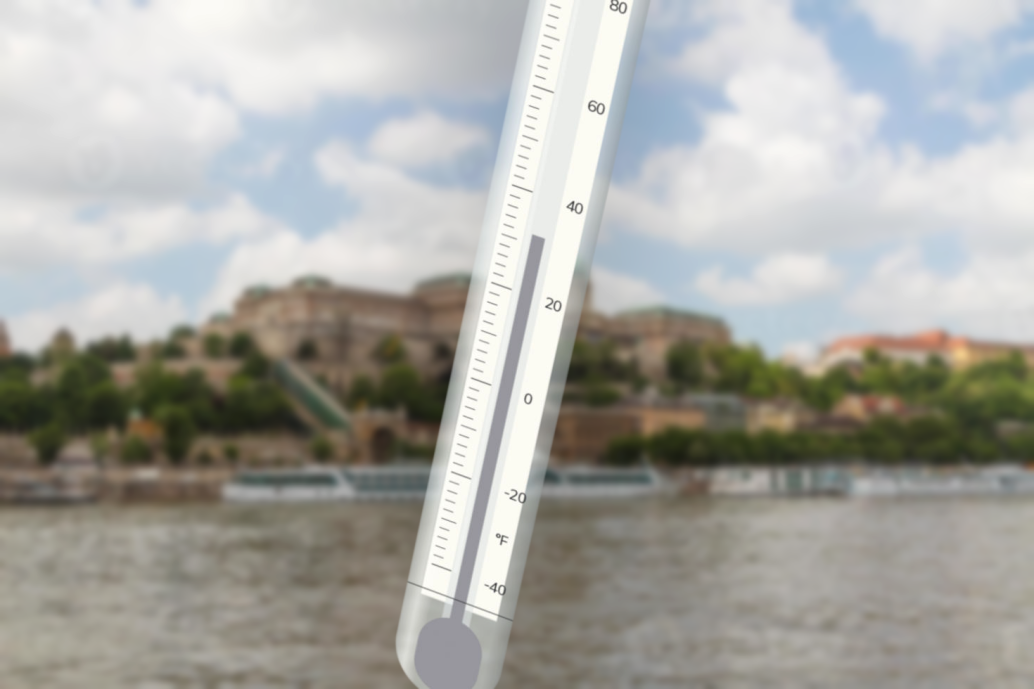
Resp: 32,°F
